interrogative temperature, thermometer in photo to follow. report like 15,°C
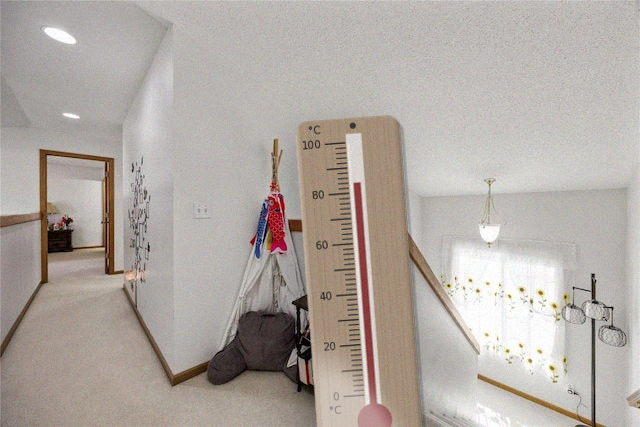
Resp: 84,°C
